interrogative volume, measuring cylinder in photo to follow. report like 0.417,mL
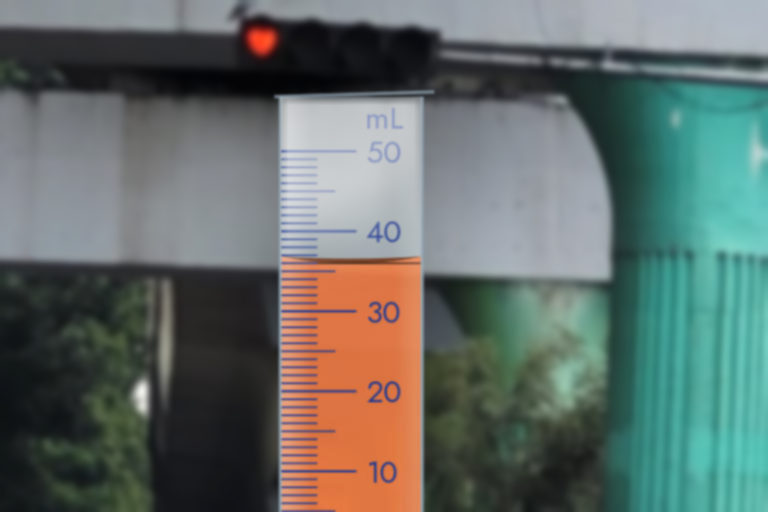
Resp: 36,mL
